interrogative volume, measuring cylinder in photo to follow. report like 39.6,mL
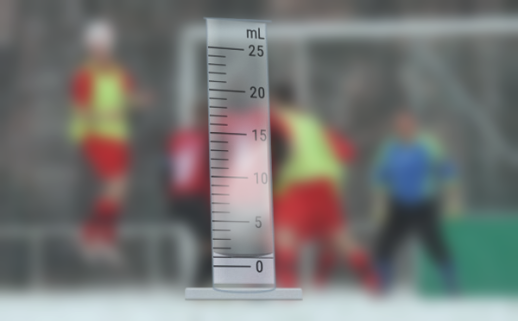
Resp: 1,mL
